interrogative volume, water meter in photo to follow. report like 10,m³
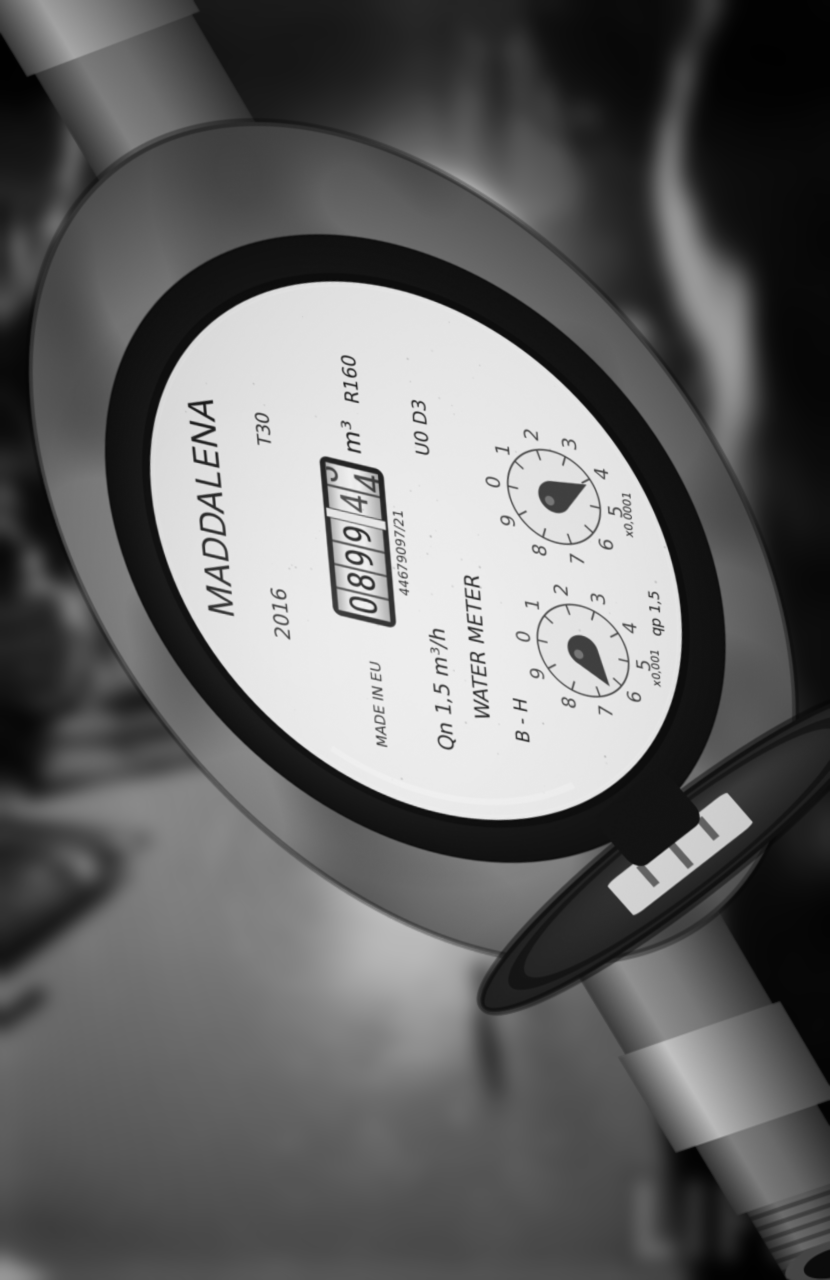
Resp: 899.4364,m³
